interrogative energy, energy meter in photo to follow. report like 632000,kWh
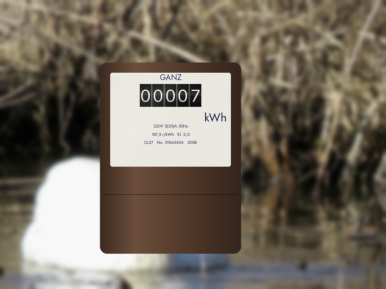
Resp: 7,kWh
